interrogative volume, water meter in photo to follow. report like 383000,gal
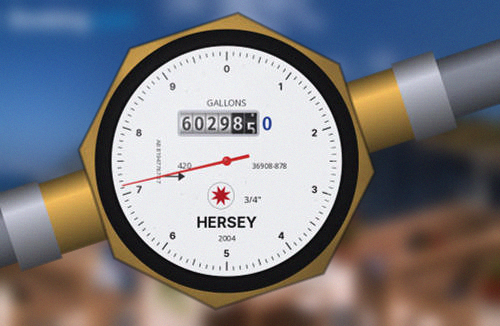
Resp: 6029847.1,gal
